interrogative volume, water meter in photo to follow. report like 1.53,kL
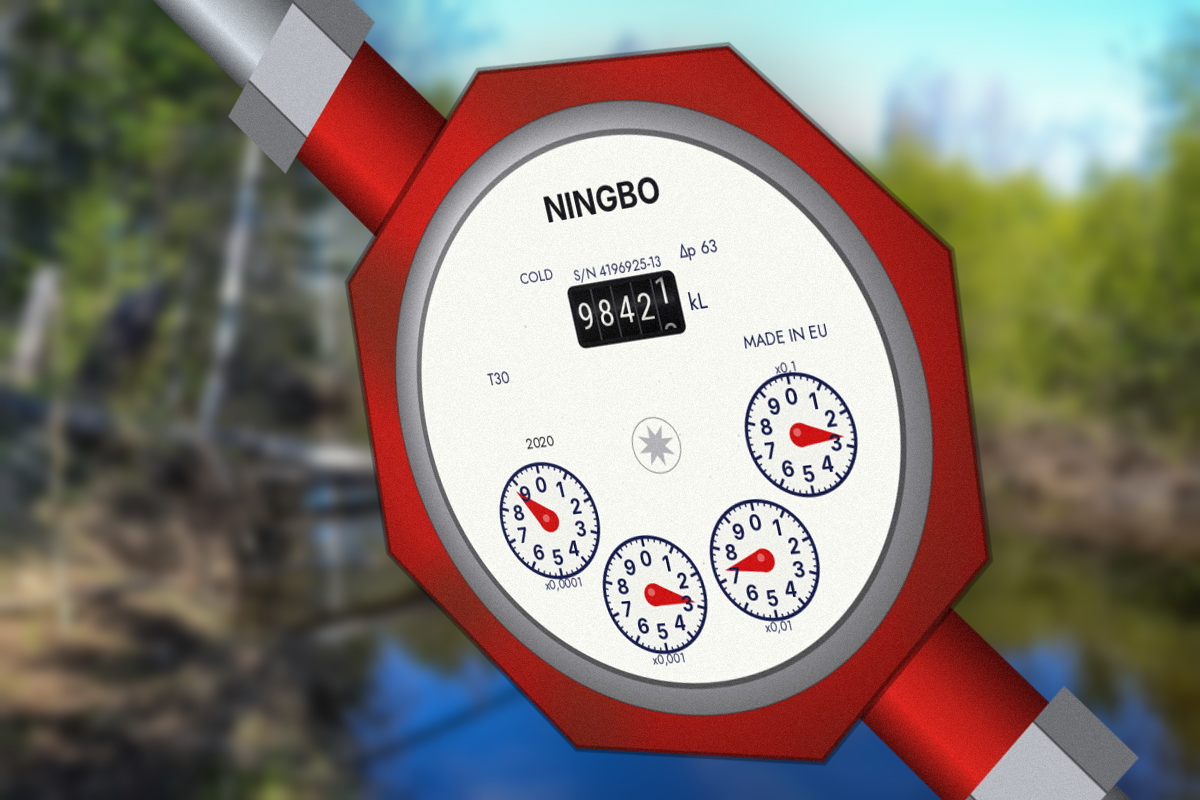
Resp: 98421.2728,kL
